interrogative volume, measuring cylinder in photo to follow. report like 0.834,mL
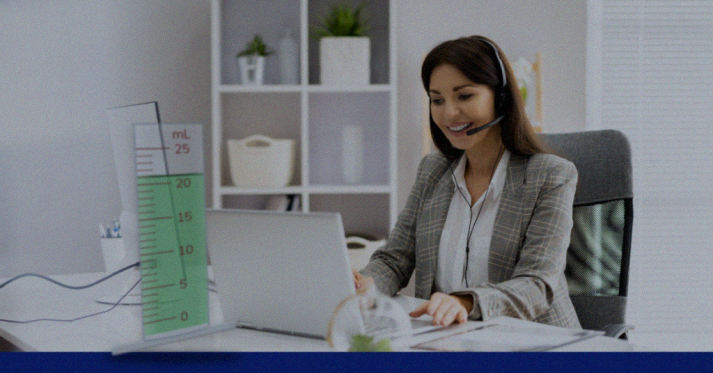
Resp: 21,mL
